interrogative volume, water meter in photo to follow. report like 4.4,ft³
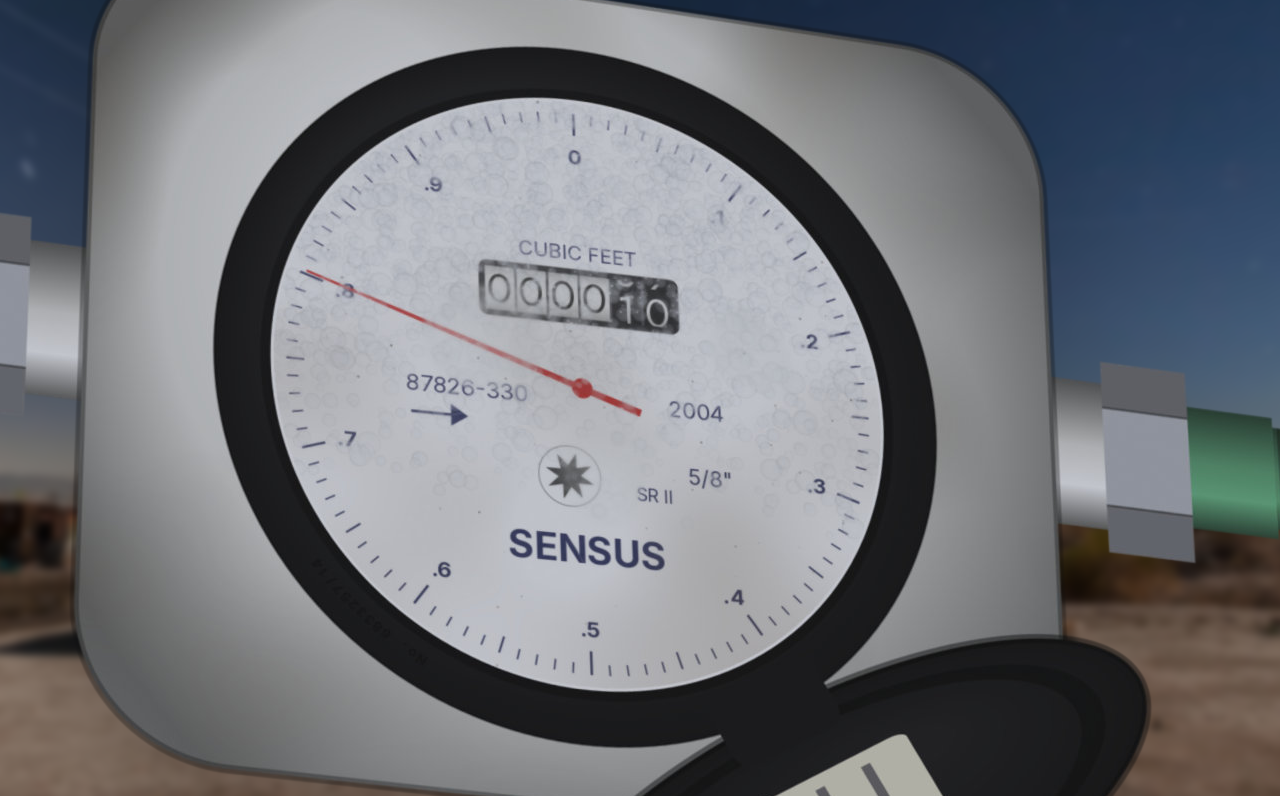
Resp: 9.80,ft³
